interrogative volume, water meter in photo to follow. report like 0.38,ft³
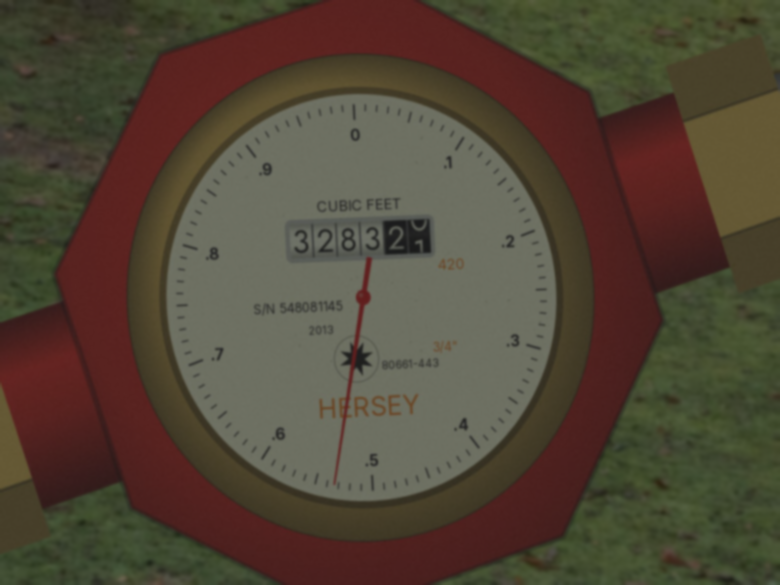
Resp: 328320.53,ft³
